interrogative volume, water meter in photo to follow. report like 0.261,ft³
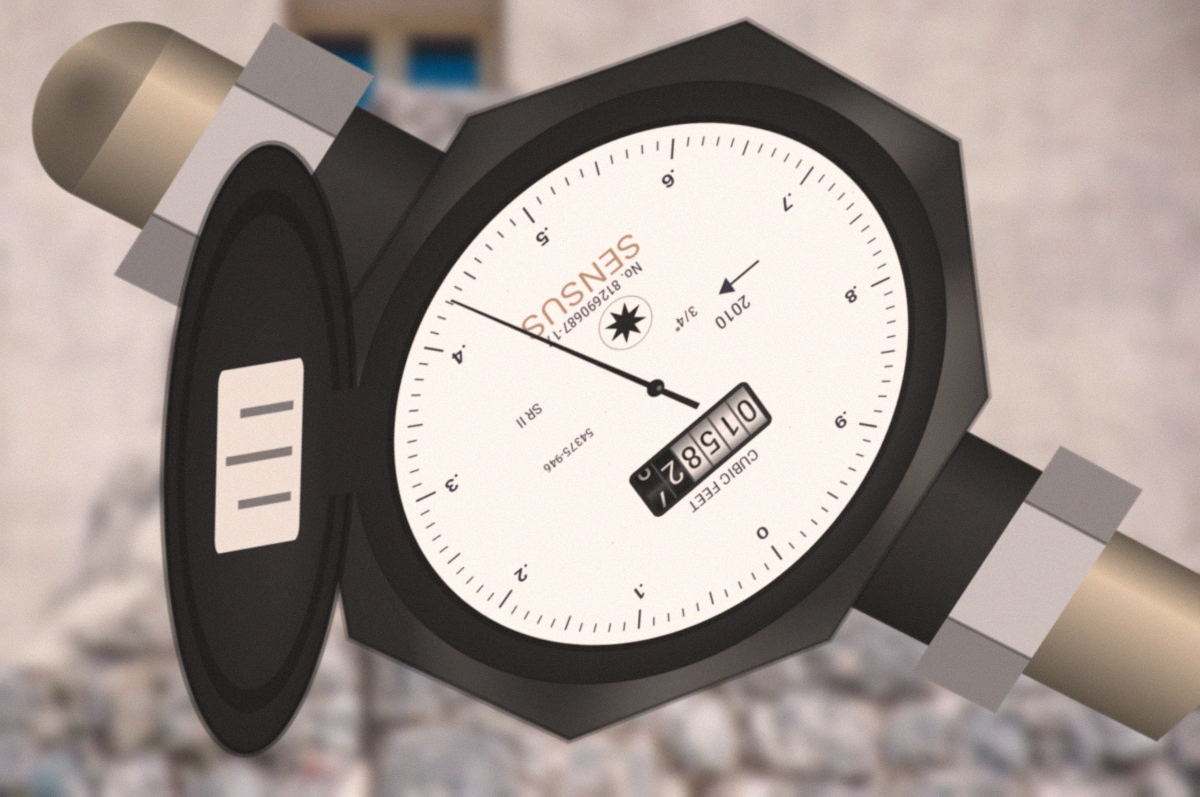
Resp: 15827.43,ft³
